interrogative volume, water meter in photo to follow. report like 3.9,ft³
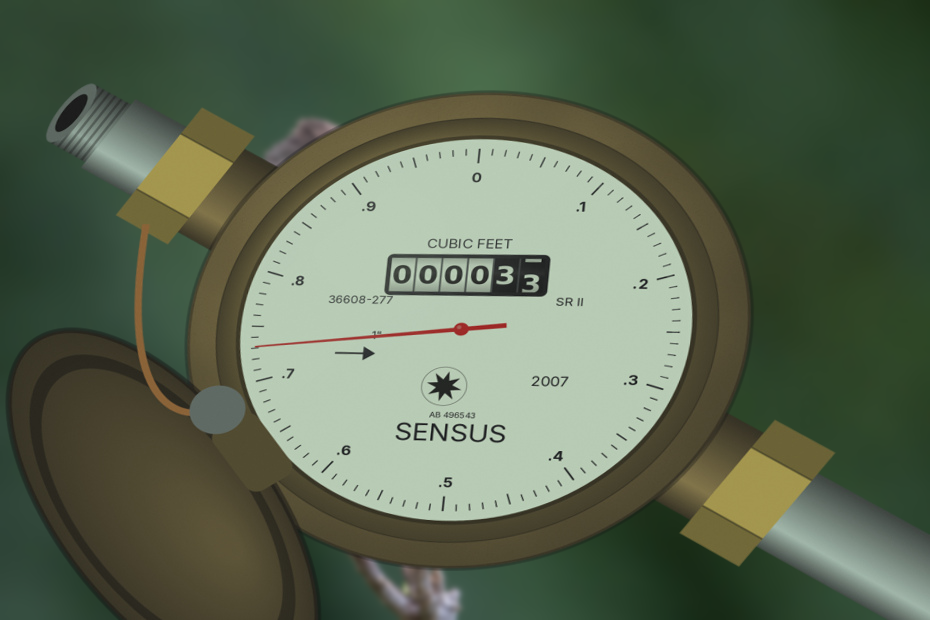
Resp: 32.73,ft³
